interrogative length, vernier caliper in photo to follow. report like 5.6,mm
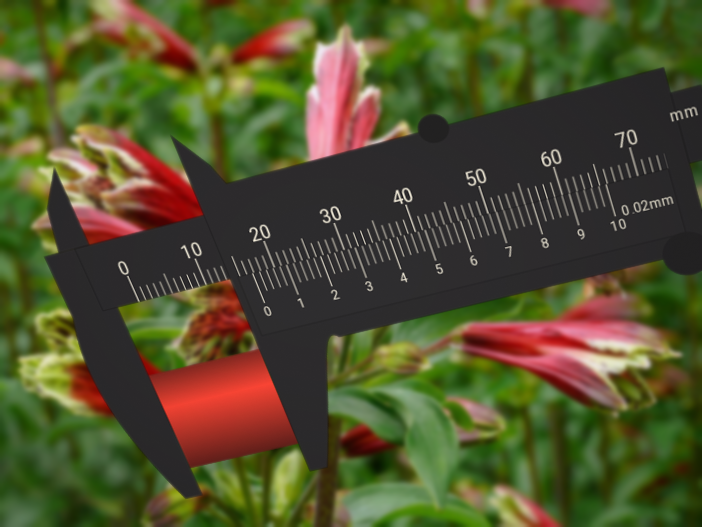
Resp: 16.8,mm
